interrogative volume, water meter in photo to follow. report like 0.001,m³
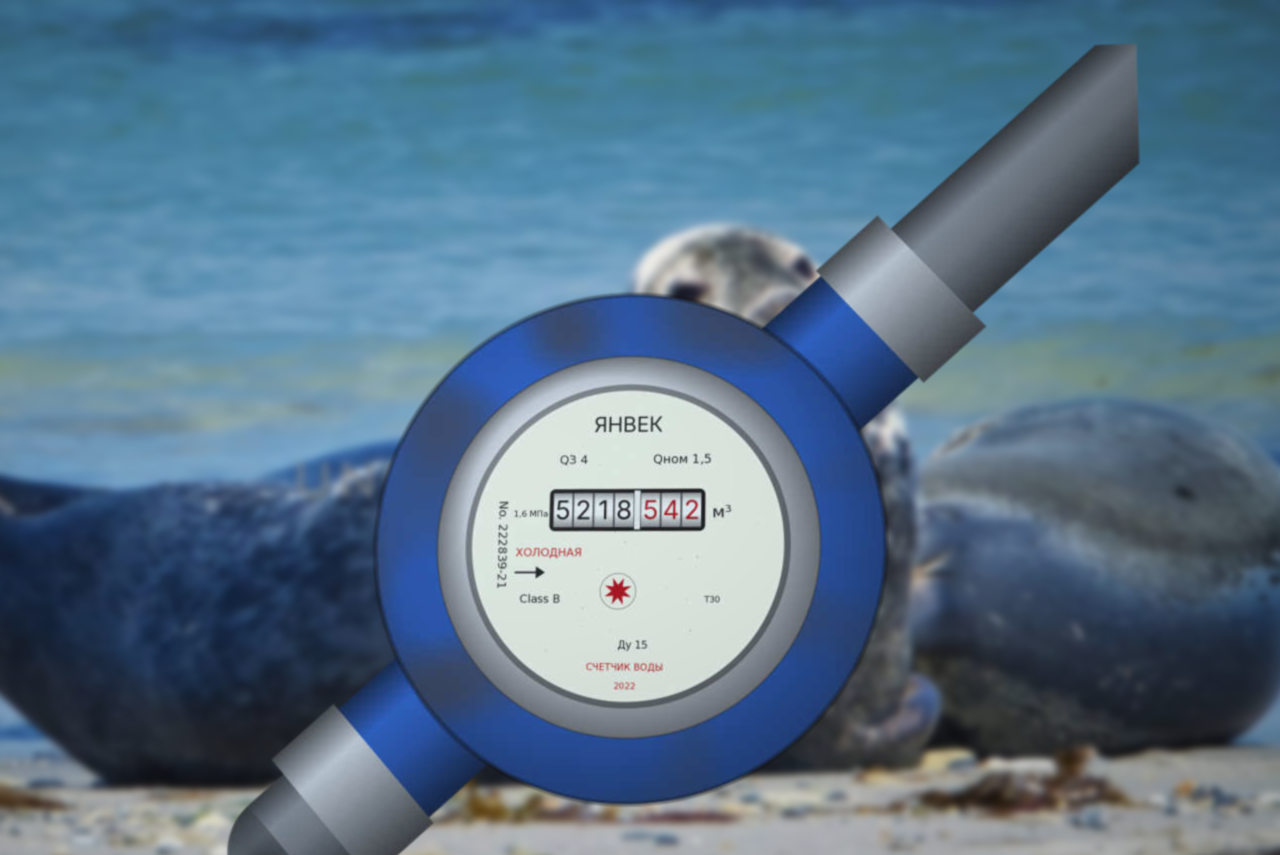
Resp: 5218.542,m³
